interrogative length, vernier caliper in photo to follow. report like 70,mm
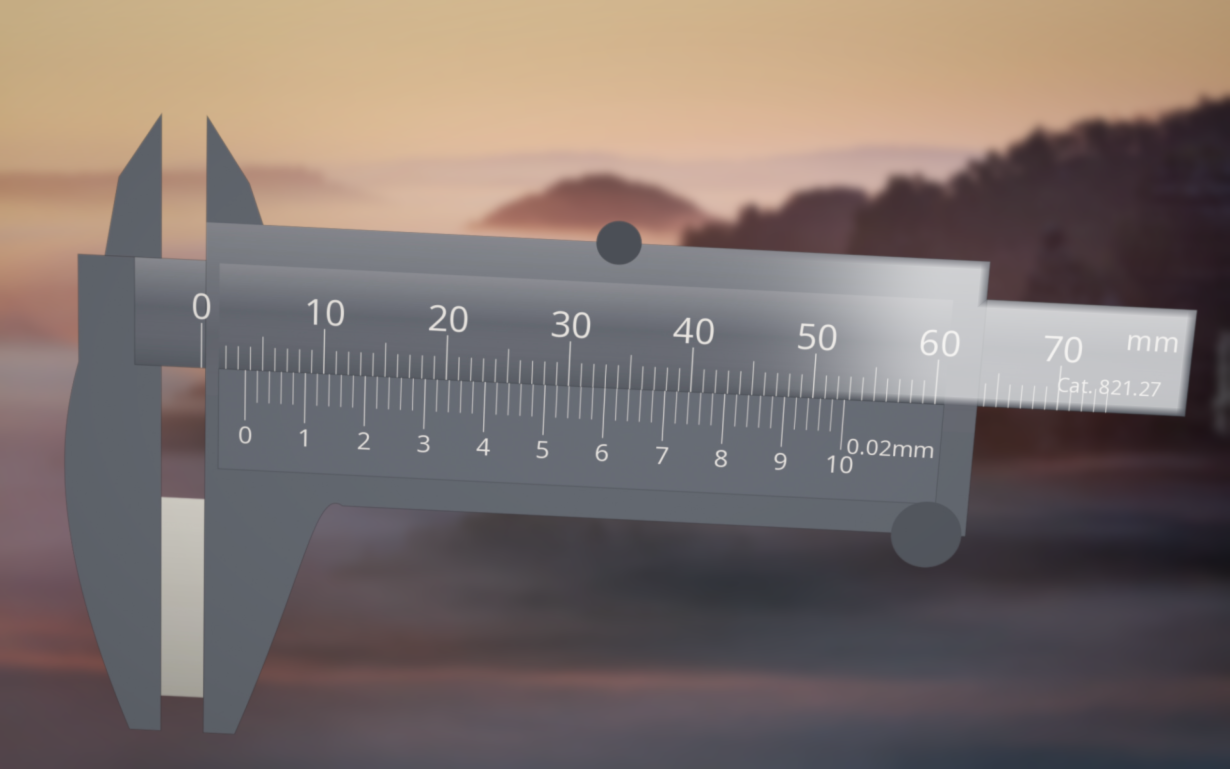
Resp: 3.6,mm
